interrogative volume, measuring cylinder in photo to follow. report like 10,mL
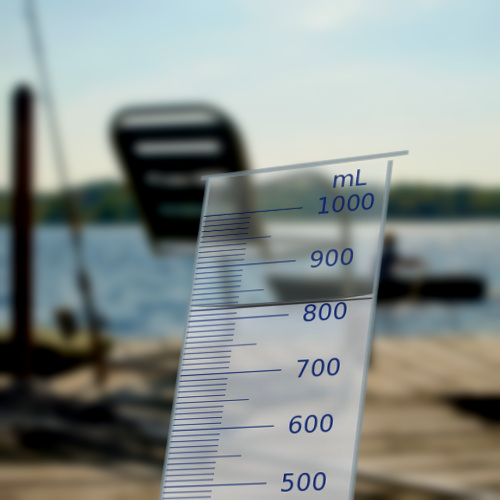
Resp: 820,mL
